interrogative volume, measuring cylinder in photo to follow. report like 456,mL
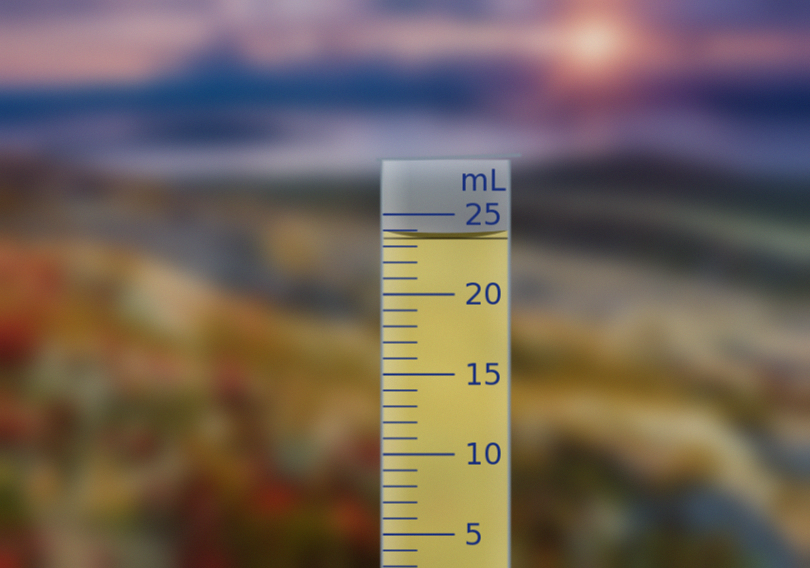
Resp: 23.5,mL
